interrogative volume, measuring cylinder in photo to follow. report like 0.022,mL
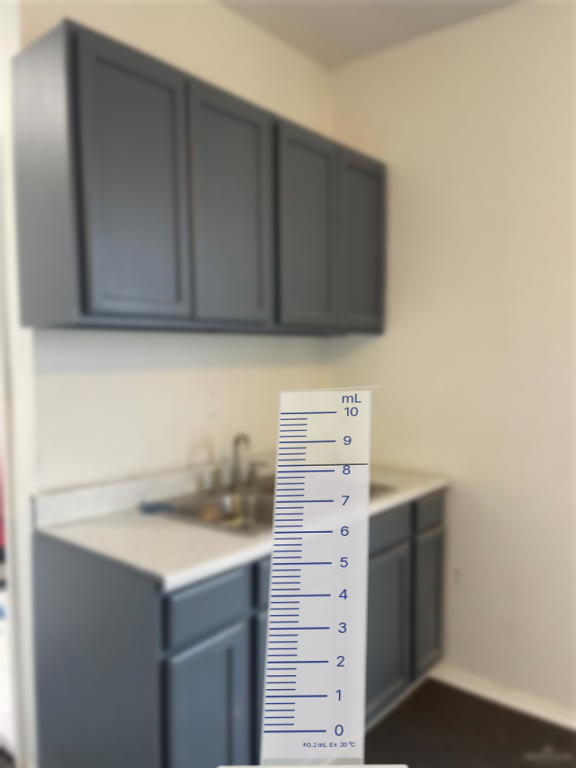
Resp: 8.2,mL
